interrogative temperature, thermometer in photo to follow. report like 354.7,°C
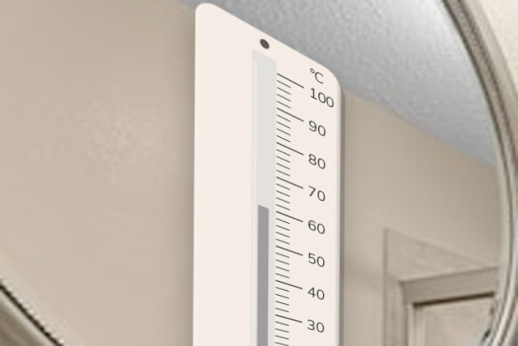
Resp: 60,°C
